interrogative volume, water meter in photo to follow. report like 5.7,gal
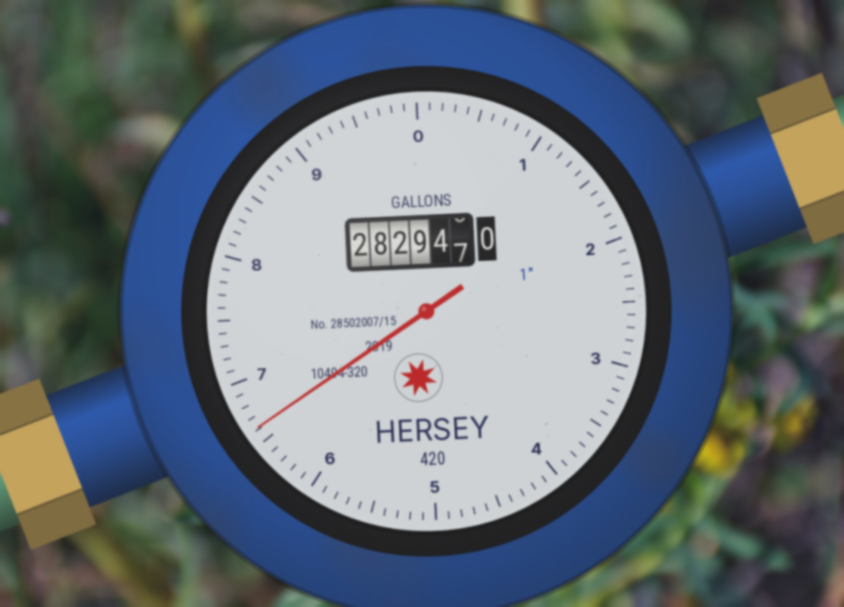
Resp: 2829466.6,gal
